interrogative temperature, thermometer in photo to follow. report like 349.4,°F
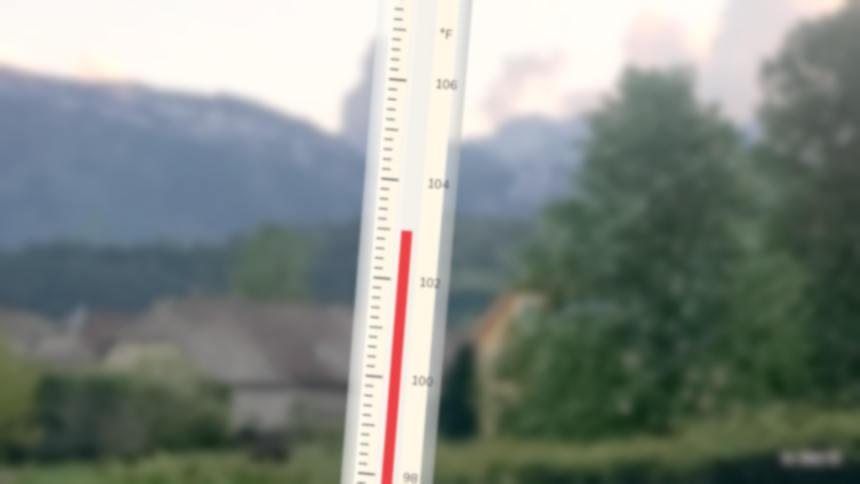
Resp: 103,°F
